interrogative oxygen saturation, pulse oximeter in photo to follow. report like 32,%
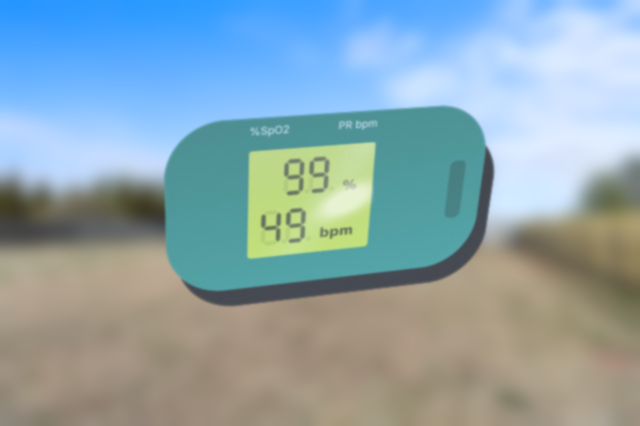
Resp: 99,%
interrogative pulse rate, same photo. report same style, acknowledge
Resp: 49,bpm
